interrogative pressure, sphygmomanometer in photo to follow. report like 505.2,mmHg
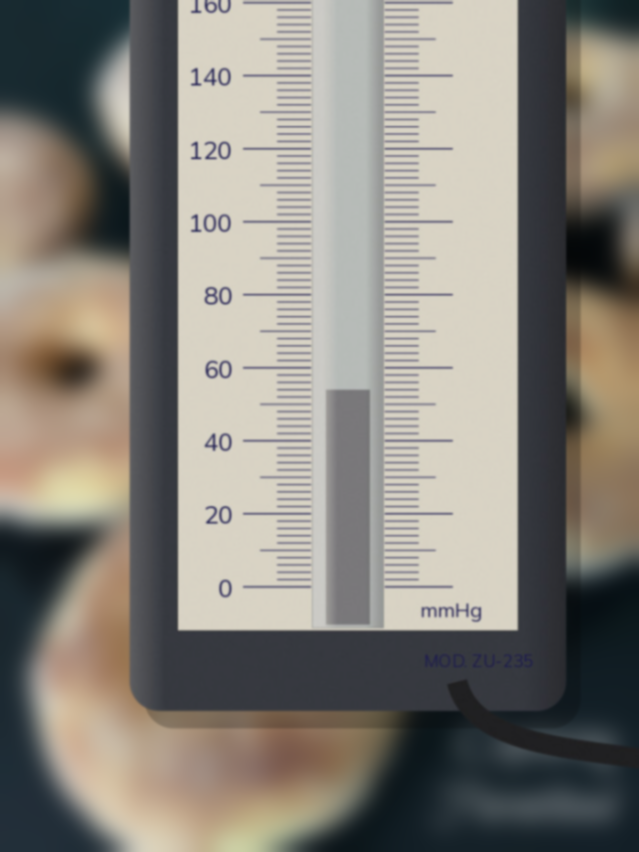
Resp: 54,mmHg
